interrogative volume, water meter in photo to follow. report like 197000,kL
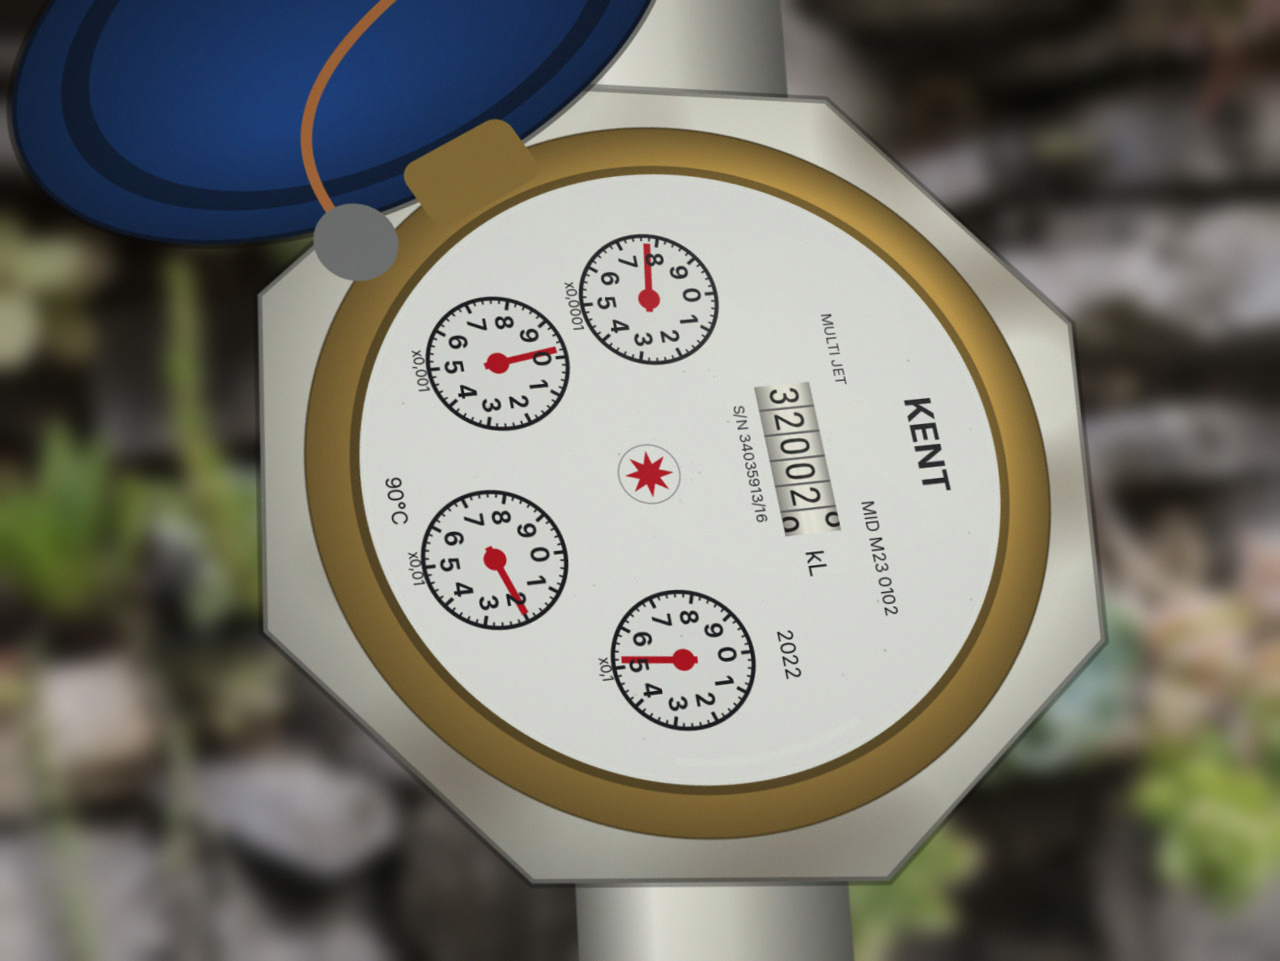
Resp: 320028.5197,kL
